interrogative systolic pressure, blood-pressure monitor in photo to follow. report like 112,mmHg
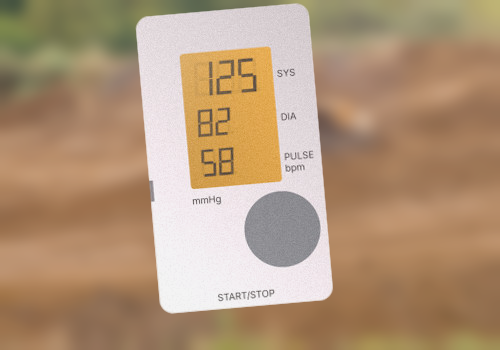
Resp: 125,mmHg
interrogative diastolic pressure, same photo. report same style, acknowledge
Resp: 82,mmHg
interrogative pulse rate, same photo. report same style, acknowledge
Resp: 58,bpm
